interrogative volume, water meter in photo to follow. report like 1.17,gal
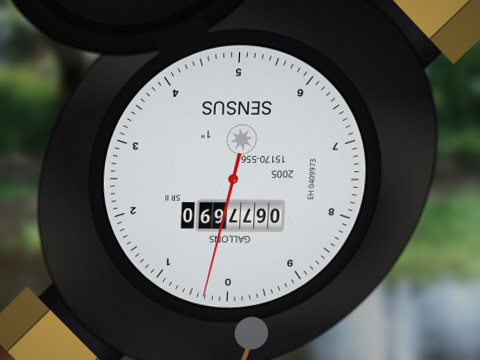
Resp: 677690.3,gal
